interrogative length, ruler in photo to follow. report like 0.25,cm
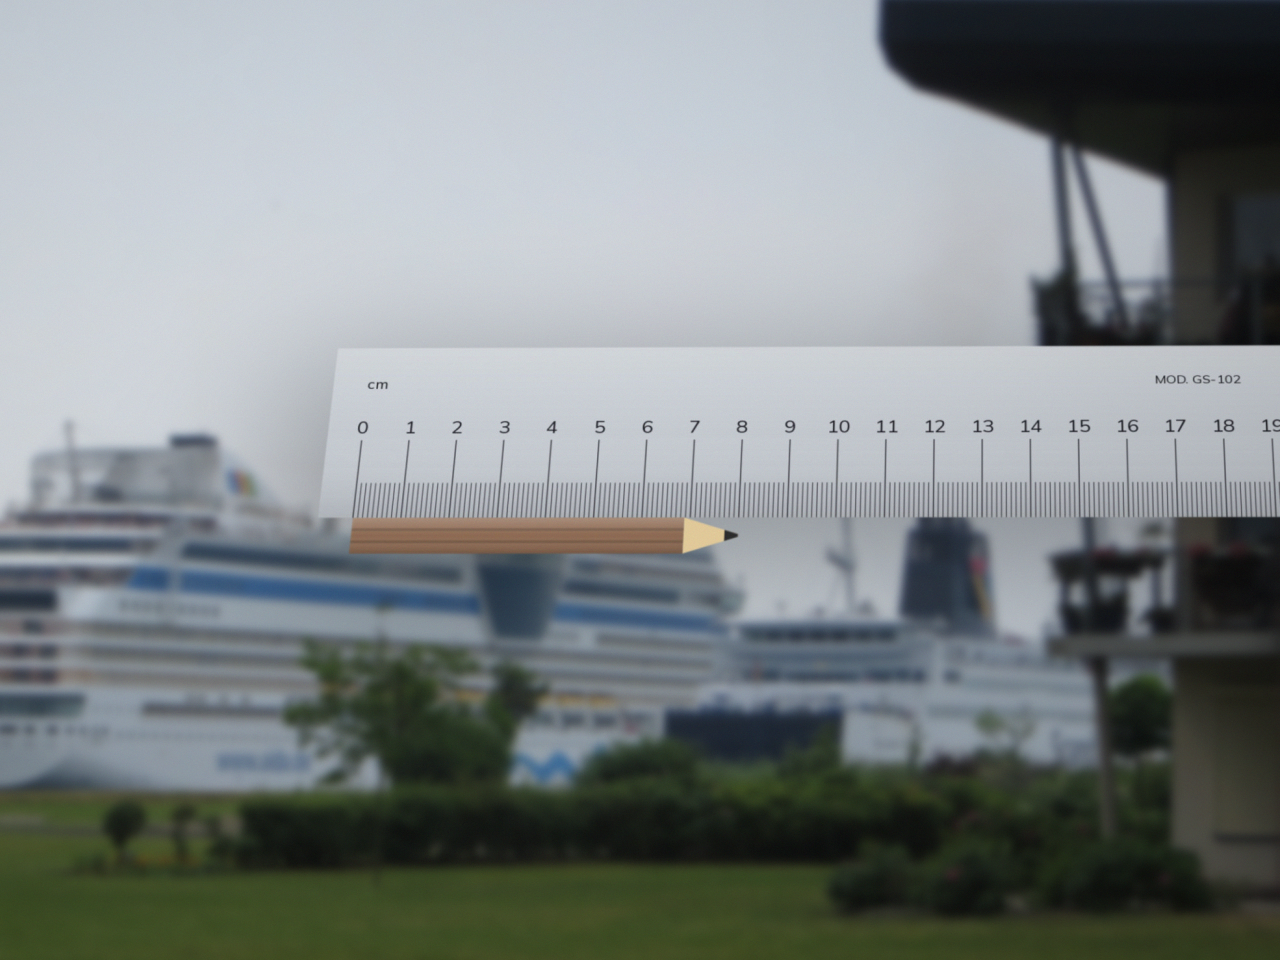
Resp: 8,cm
